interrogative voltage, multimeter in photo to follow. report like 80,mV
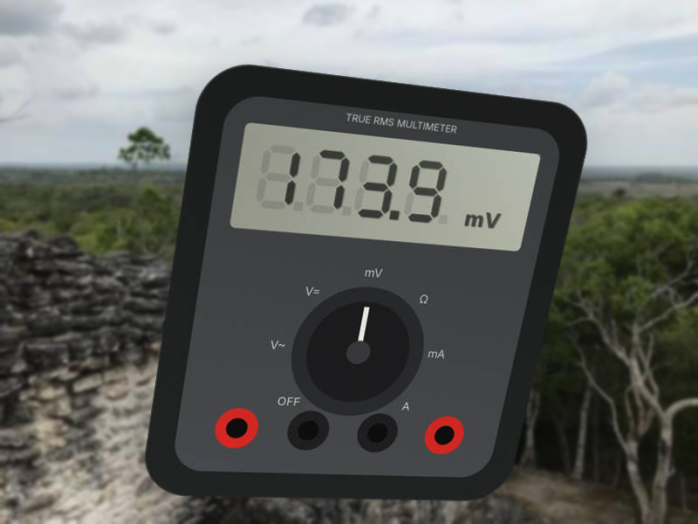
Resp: 173.9,mV
